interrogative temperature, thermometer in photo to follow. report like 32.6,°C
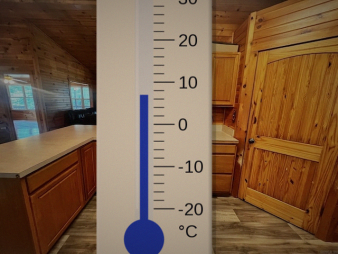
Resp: 7,°C
